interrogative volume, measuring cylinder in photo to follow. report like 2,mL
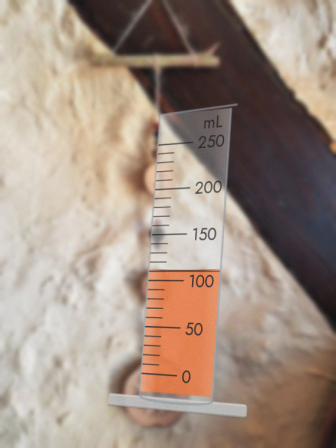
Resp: 110,mL
